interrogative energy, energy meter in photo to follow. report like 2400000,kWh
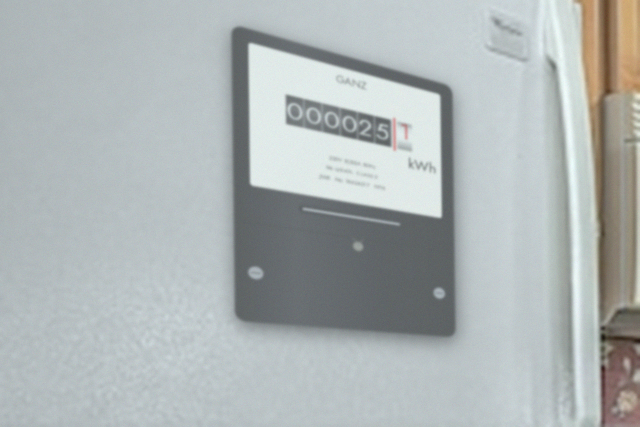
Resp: 25.1,kWh
